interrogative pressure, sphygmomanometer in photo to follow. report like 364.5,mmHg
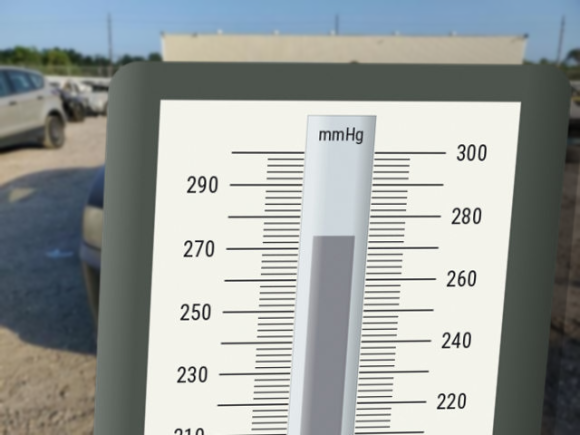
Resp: 274,mmHg
